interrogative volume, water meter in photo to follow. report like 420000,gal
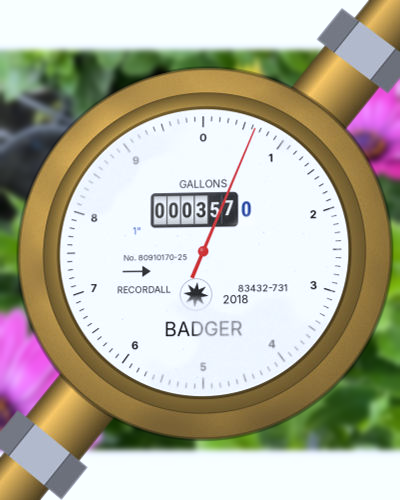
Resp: 3570.6,gal
